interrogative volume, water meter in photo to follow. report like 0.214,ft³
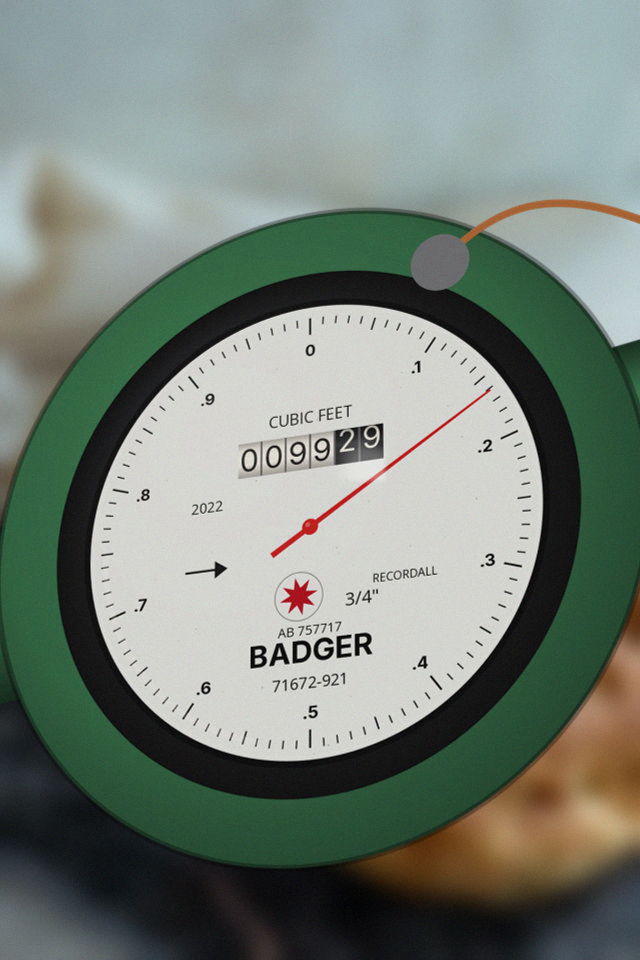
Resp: 9929.16,ft³
